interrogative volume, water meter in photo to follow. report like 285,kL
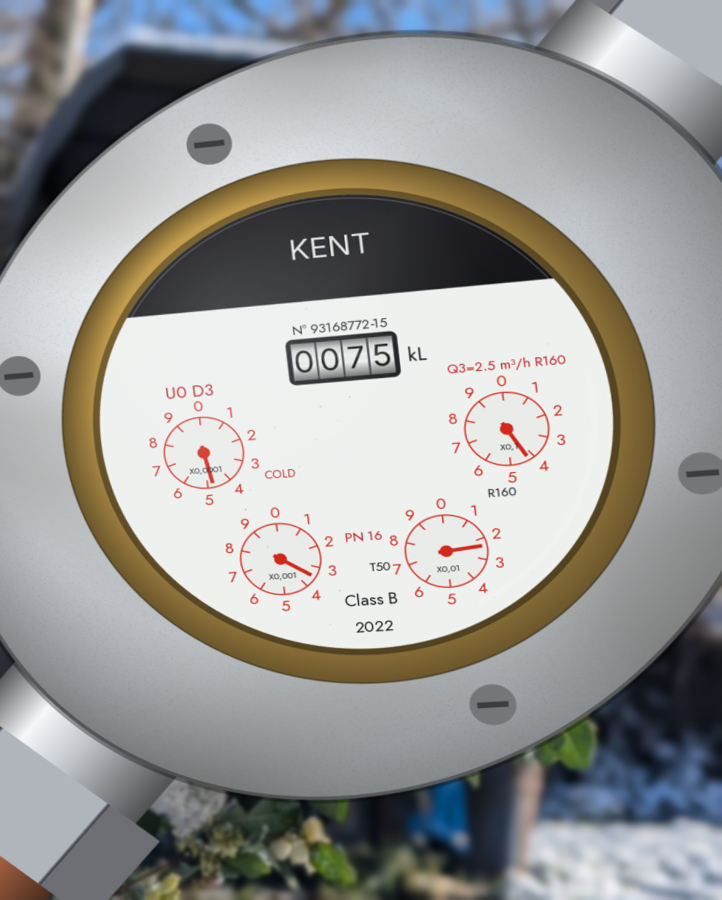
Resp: 75.4234,kL
